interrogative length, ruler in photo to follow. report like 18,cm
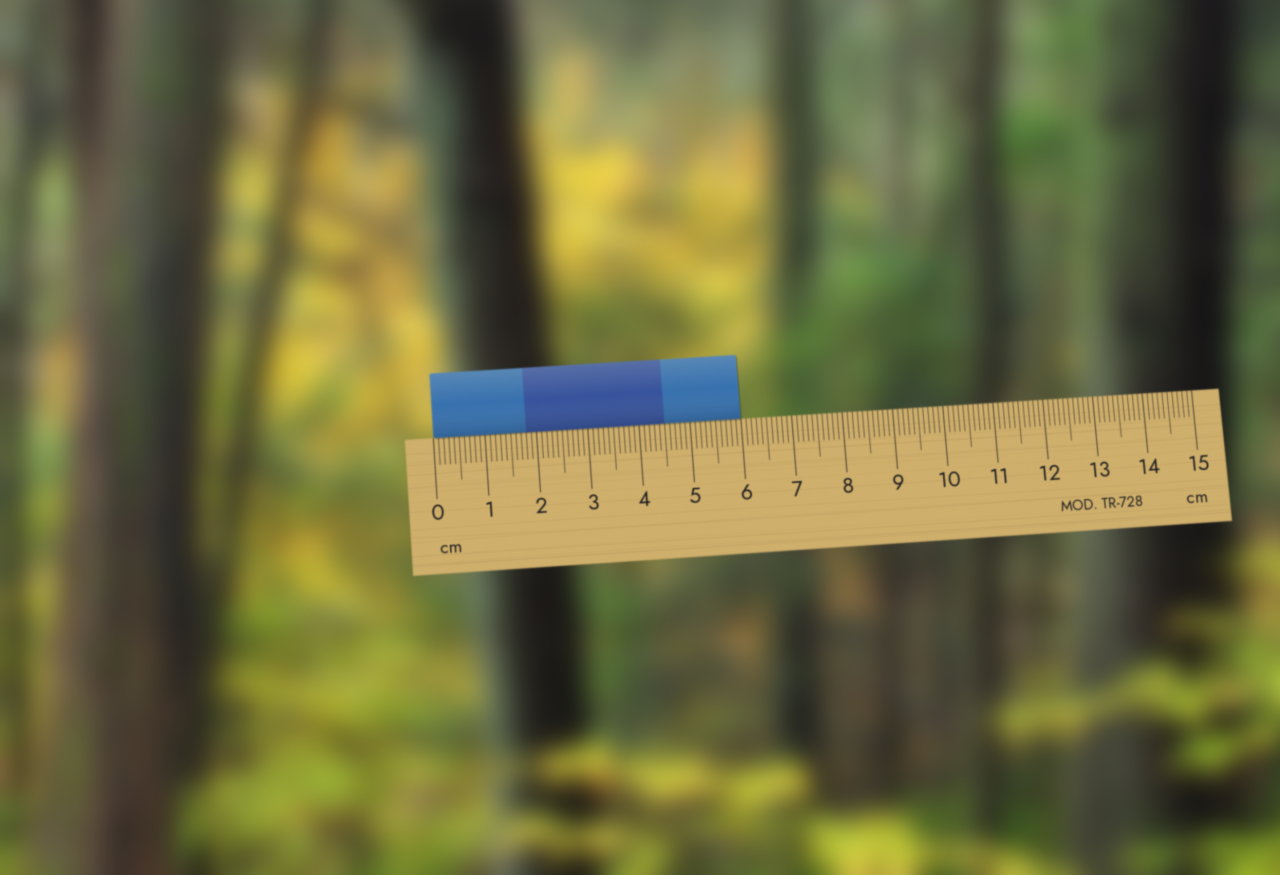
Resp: 6,cm
